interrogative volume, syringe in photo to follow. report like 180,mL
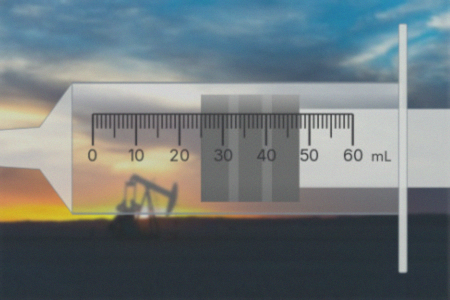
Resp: 25,mL
